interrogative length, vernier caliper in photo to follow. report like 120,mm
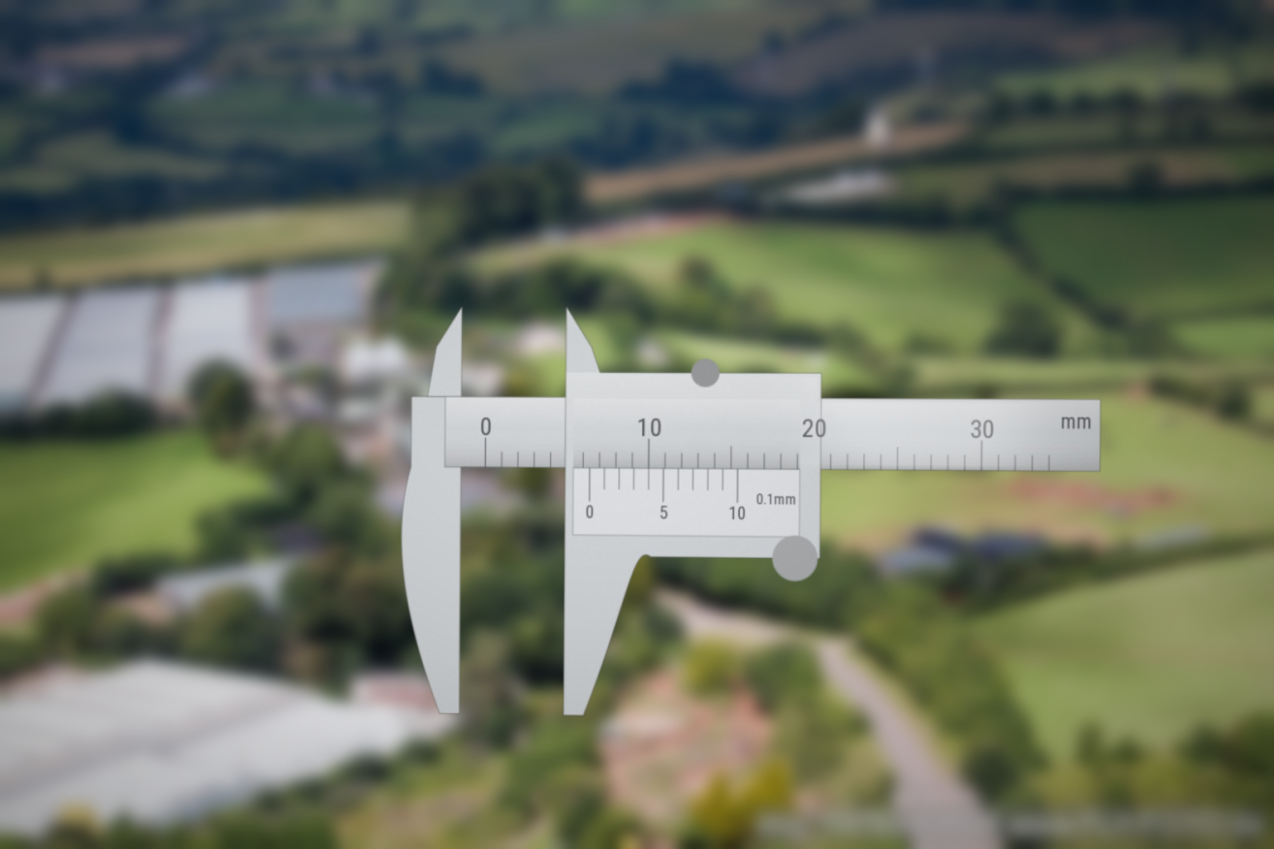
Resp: 6.4,mm
